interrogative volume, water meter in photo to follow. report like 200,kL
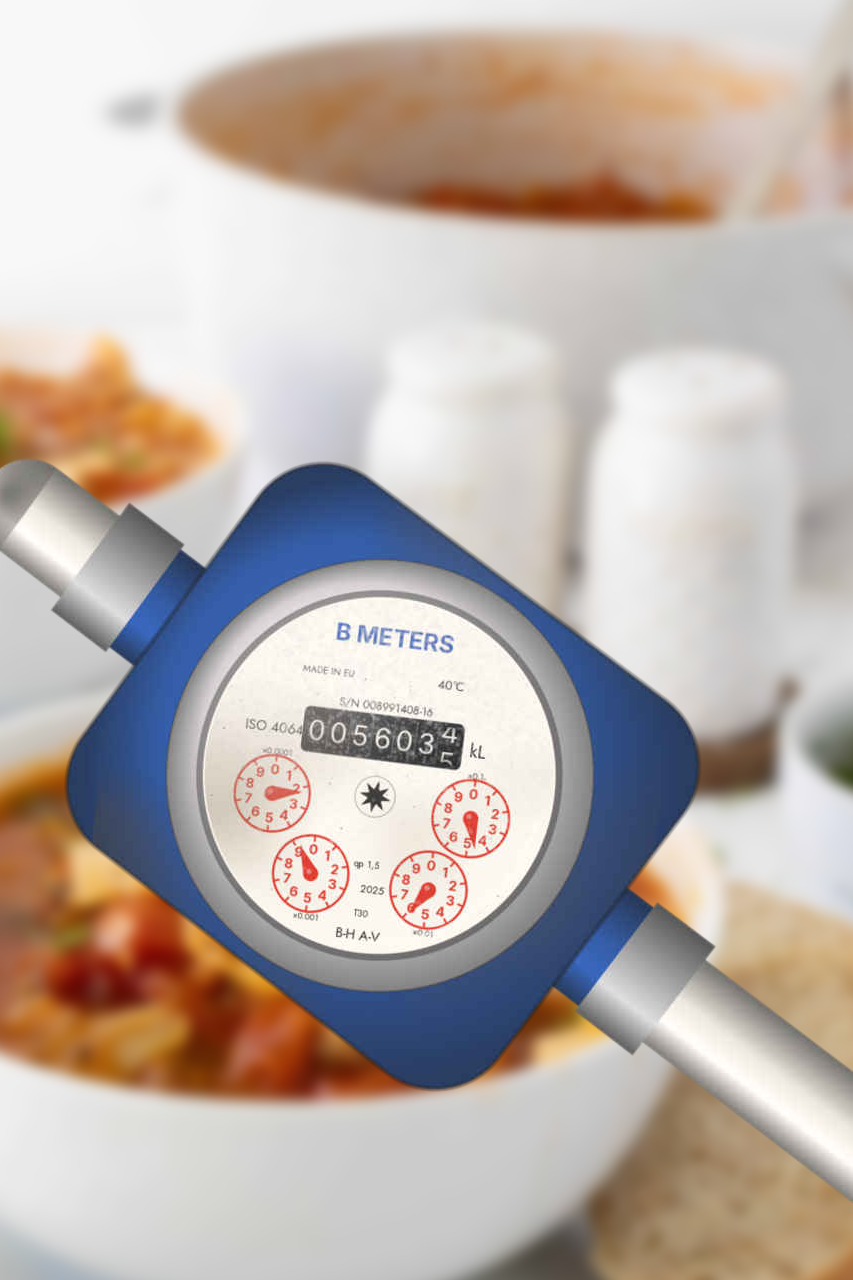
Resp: 56034.4592,kL
